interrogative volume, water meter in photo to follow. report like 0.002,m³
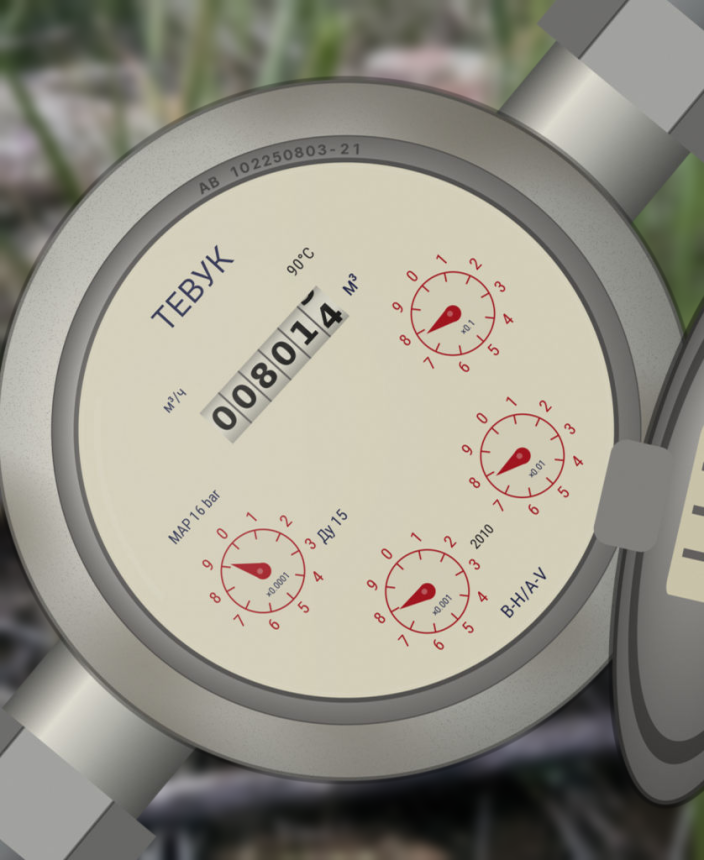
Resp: 8013.7779,m³
